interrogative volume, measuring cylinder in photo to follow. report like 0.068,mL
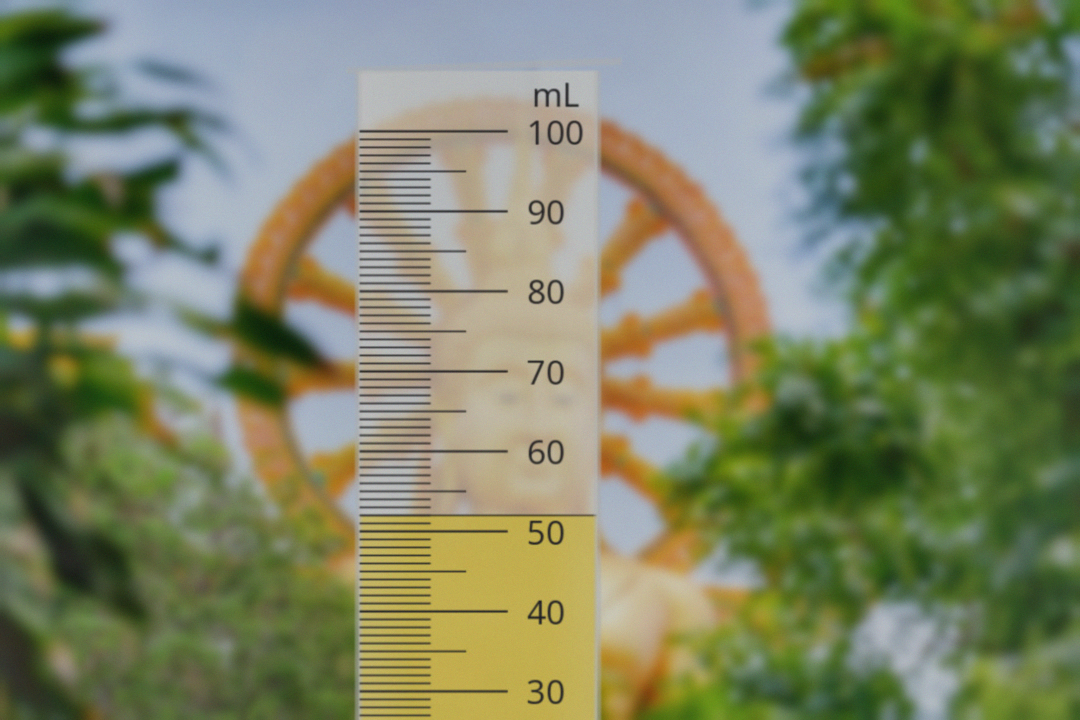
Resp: 52,mL
